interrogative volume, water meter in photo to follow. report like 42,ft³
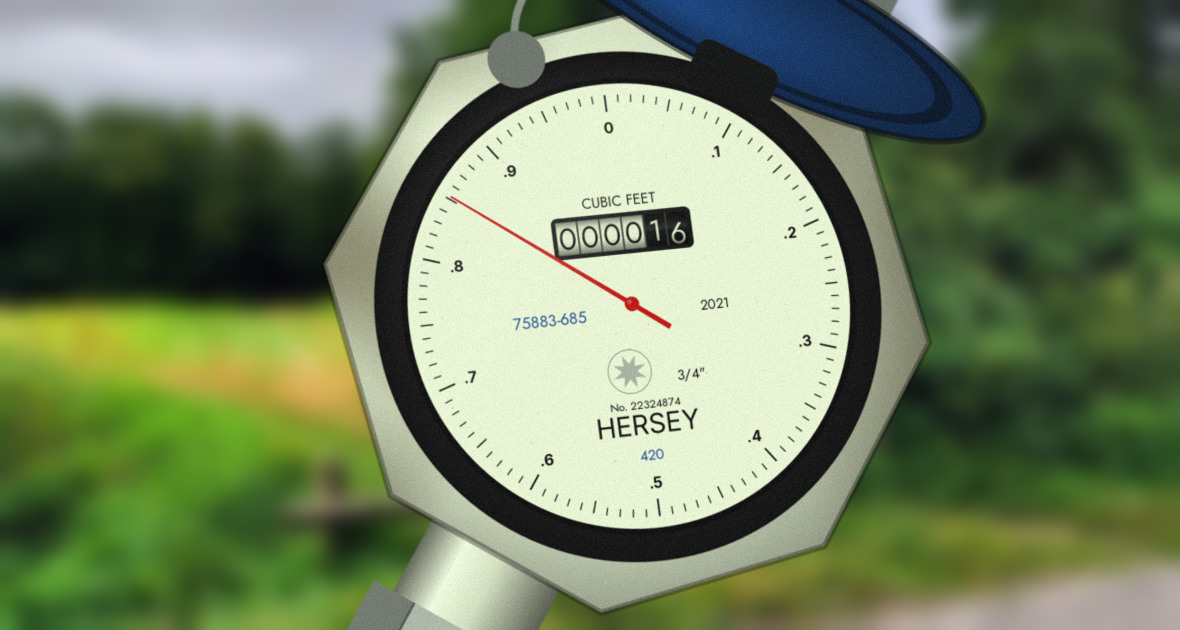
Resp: 15.85,ft³
